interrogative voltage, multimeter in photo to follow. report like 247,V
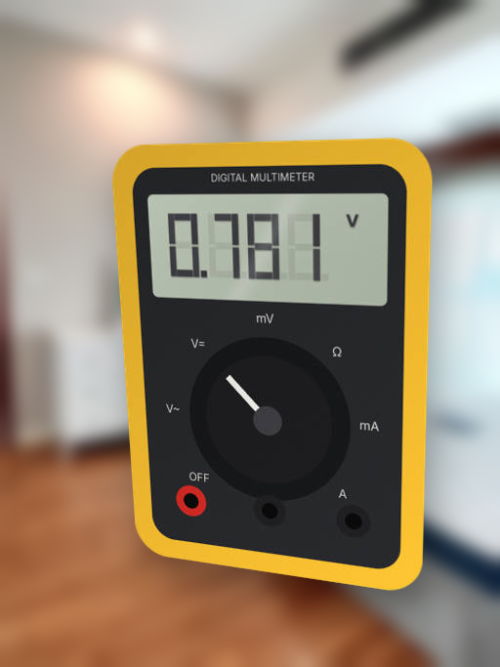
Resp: 0.781,V
